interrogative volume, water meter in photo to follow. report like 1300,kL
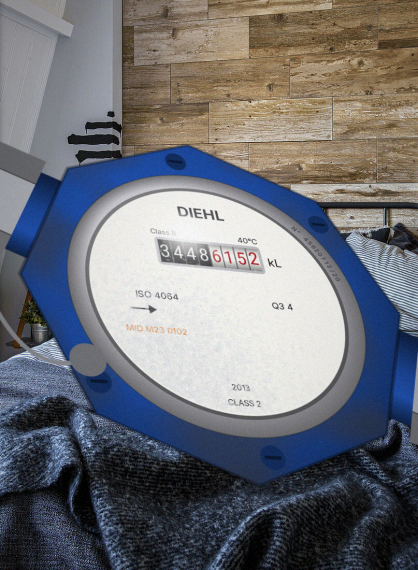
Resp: 3448.6152,kL
